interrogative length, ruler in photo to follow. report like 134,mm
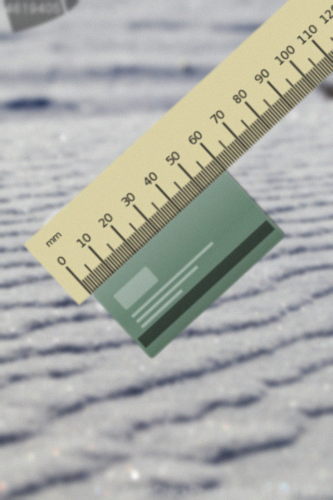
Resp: 60,mm
